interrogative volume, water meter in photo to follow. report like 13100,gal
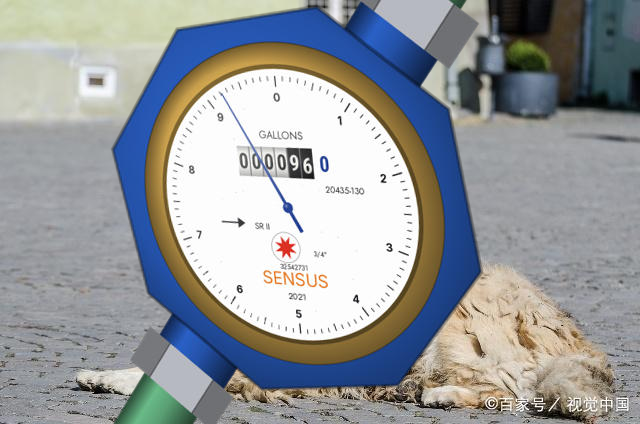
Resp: 959.2,gal
